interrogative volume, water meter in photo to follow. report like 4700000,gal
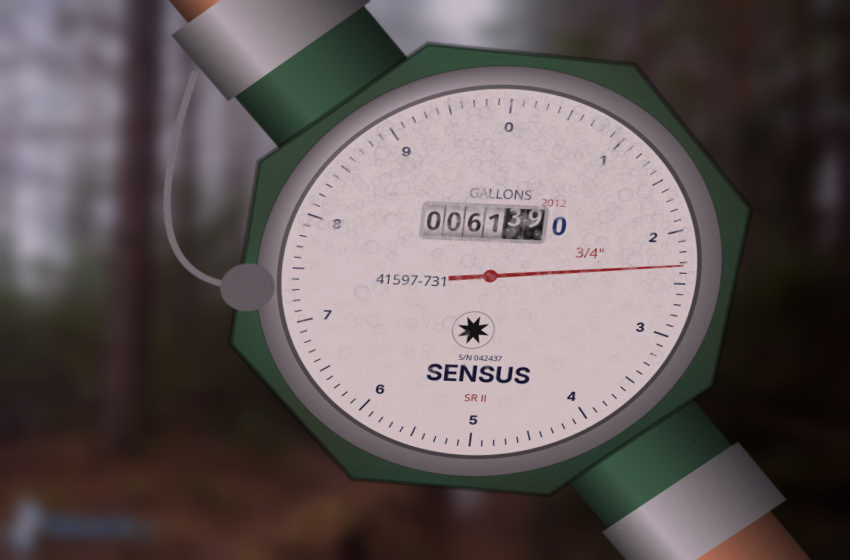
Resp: 61392.3,gal
